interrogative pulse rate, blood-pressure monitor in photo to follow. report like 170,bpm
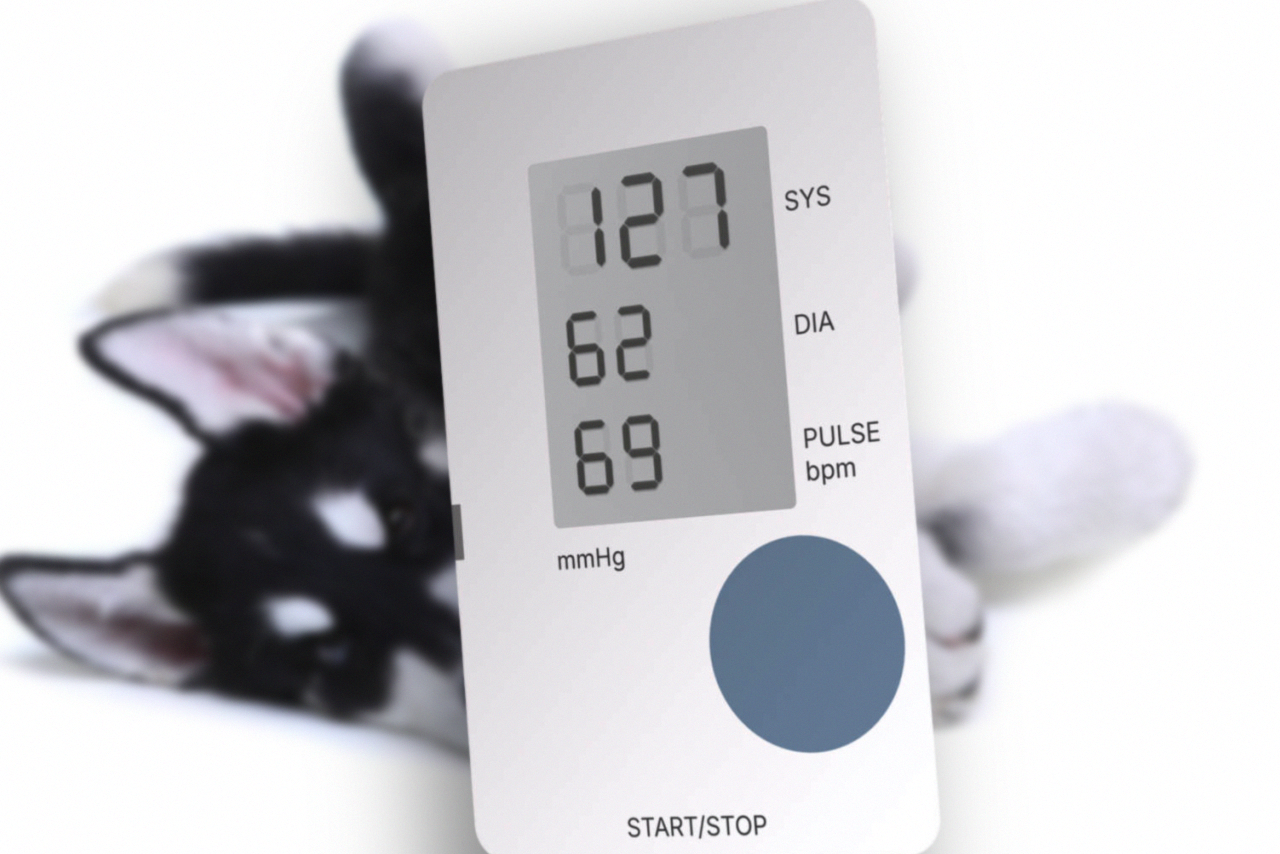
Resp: 69,bpm
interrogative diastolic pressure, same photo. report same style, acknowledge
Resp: 62,mmHg
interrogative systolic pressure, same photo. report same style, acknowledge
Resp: 127,mmHg
